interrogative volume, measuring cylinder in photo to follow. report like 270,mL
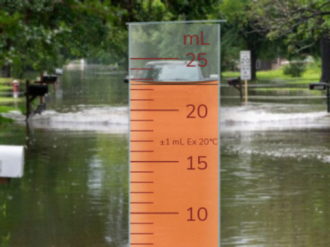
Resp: 22.5,mL
